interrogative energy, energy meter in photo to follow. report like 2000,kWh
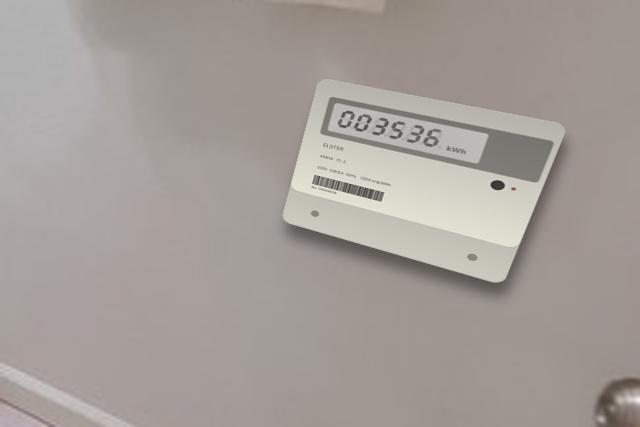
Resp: 3536,kWh
